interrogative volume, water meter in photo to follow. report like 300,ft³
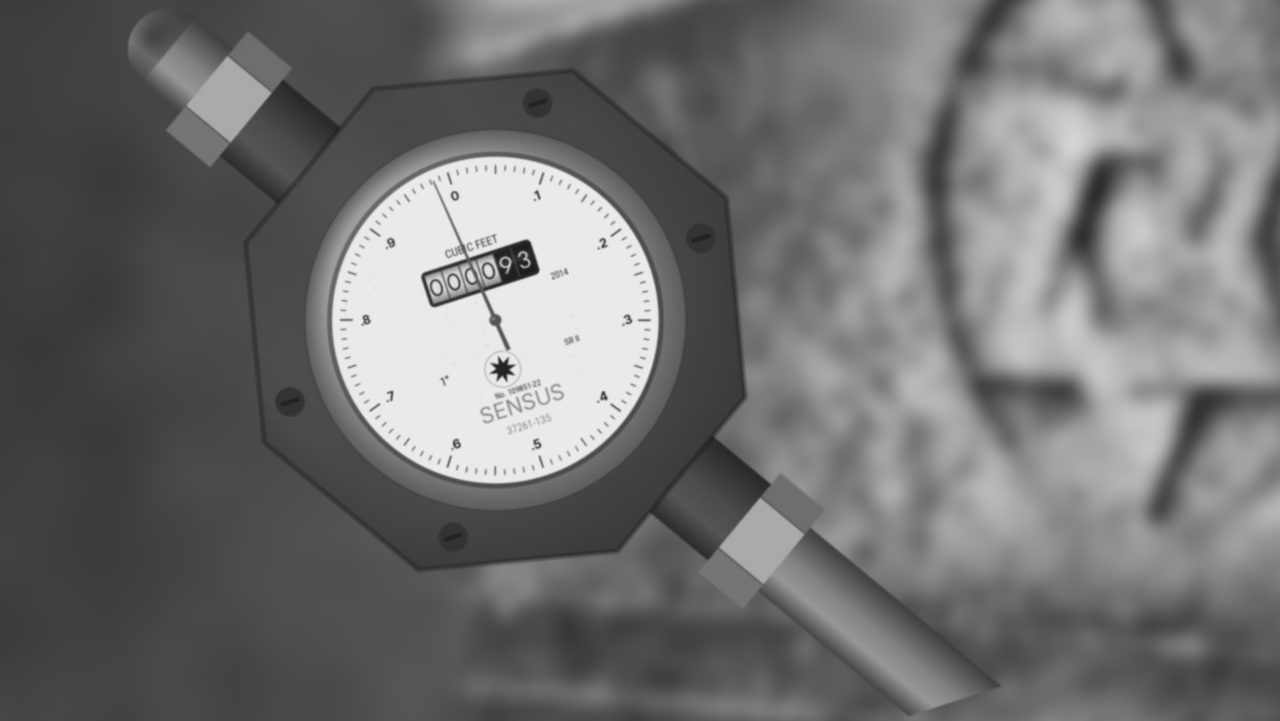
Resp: 92.98,ft³
